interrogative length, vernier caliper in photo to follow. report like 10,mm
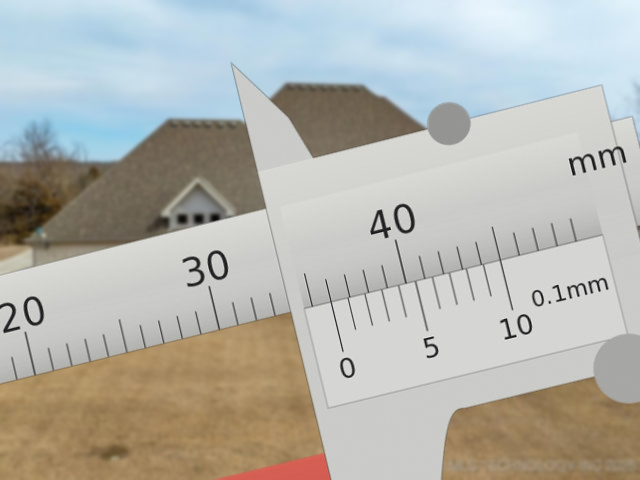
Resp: 36.0,mm
